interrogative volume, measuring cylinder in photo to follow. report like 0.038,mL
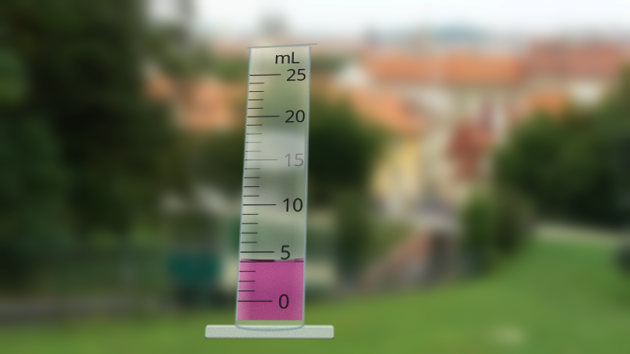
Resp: 4,mL
